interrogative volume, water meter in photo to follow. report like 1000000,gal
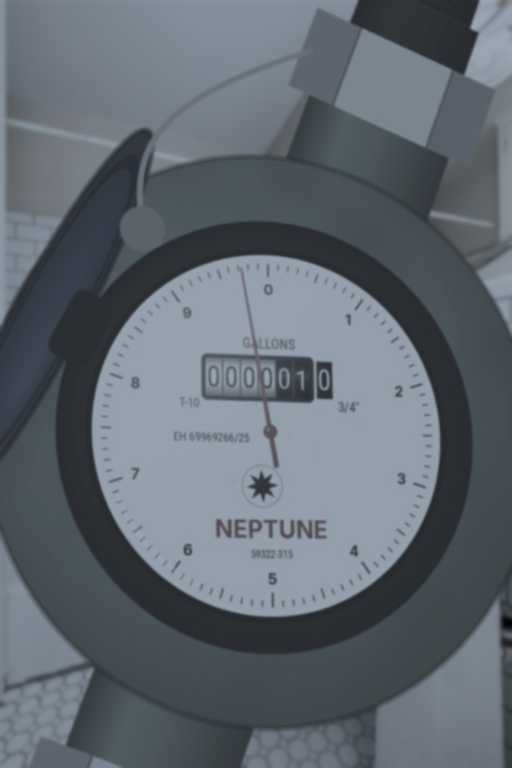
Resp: 9.7,gal
